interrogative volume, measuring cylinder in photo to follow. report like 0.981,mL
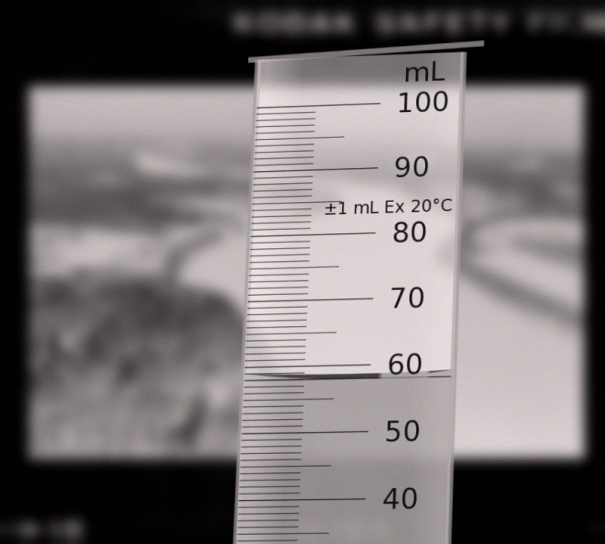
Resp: 58,mL
